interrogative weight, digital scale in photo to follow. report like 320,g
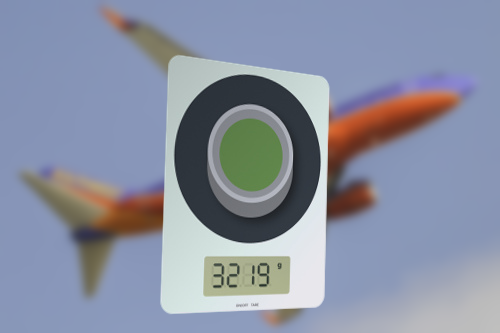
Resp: 3219,g
